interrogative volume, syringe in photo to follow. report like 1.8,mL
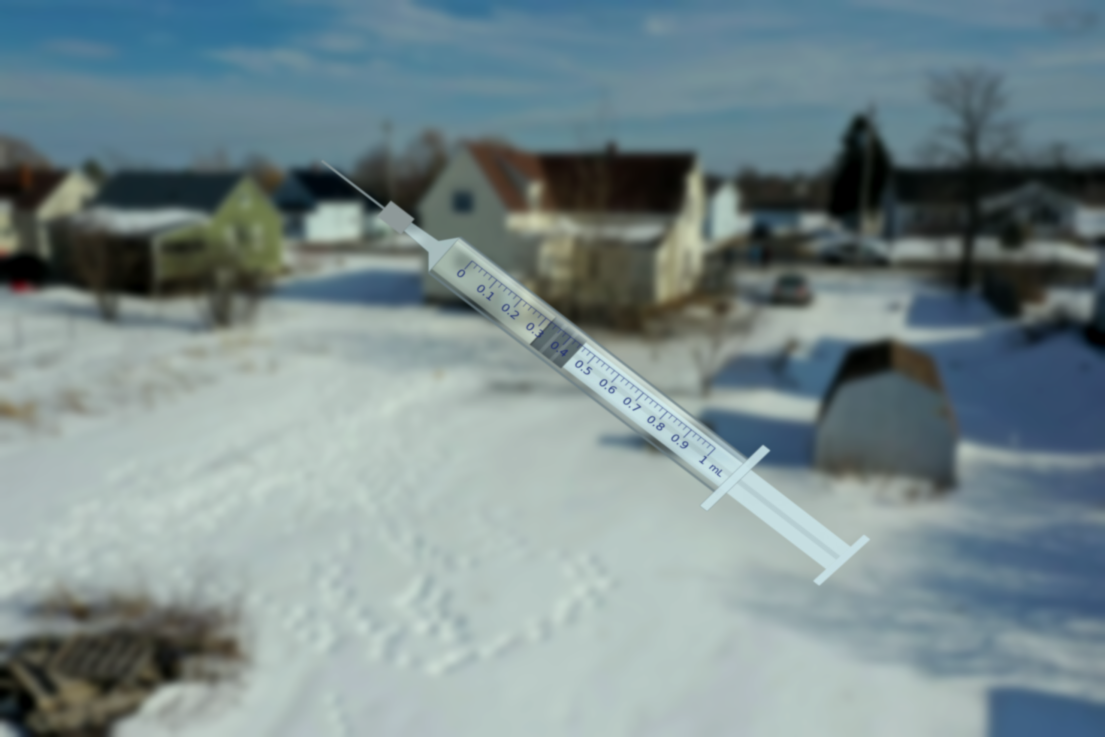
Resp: 0.32,mL
